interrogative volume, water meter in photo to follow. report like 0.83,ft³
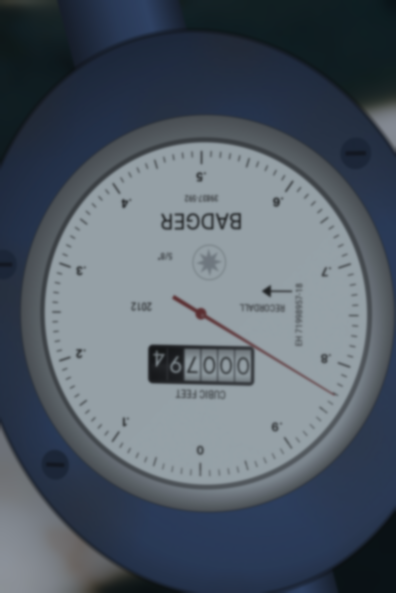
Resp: 793.83,ft³
